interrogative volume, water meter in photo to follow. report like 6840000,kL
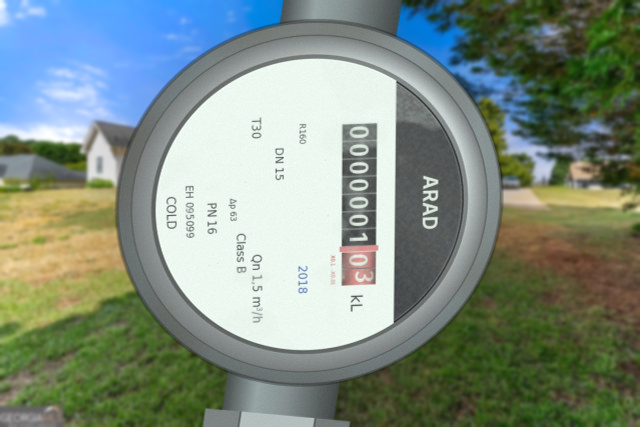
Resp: 1.03,kL
